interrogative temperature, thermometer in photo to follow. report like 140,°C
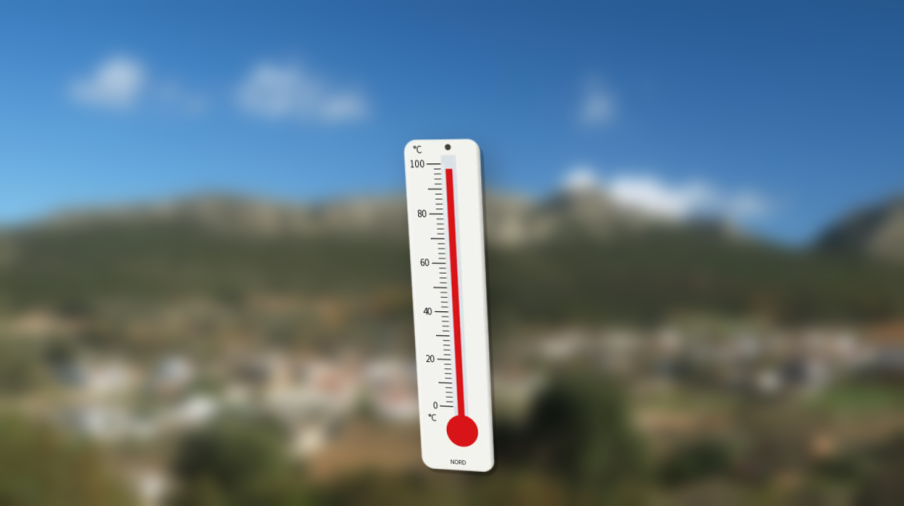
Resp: 98,°C
